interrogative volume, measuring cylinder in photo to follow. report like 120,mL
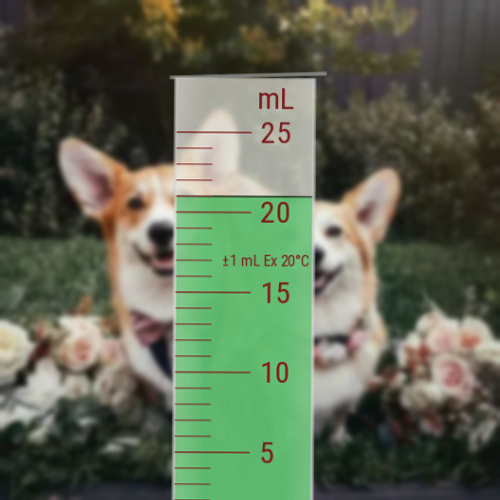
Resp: 21,mL
